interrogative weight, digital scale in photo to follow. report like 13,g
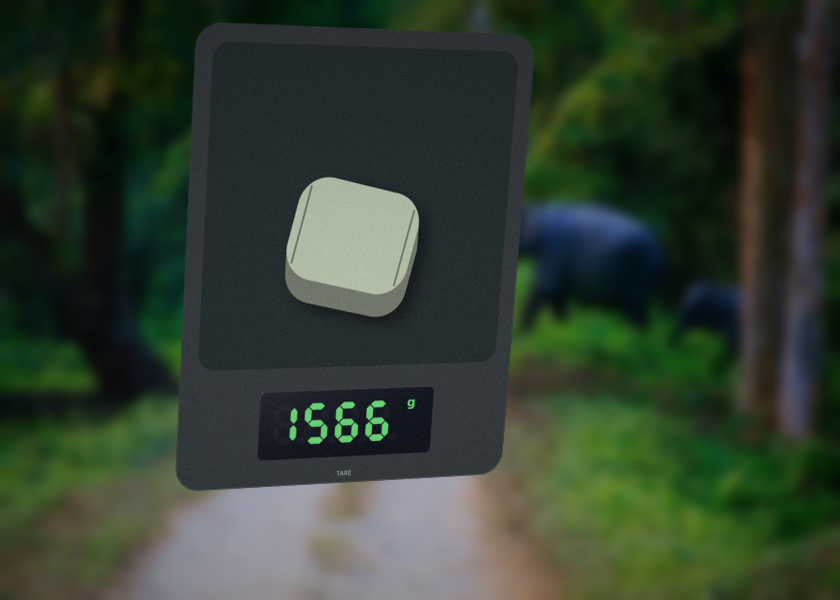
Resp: 1566,g
